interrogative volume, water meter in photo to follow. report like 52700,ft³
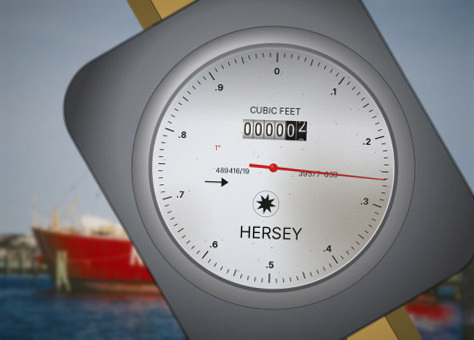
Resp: 2.26,ft³
